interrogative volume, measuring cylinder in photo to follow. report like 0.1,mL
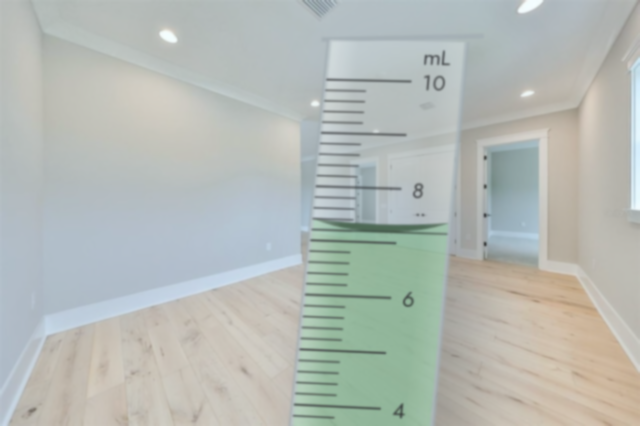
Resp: 7.2,mL
